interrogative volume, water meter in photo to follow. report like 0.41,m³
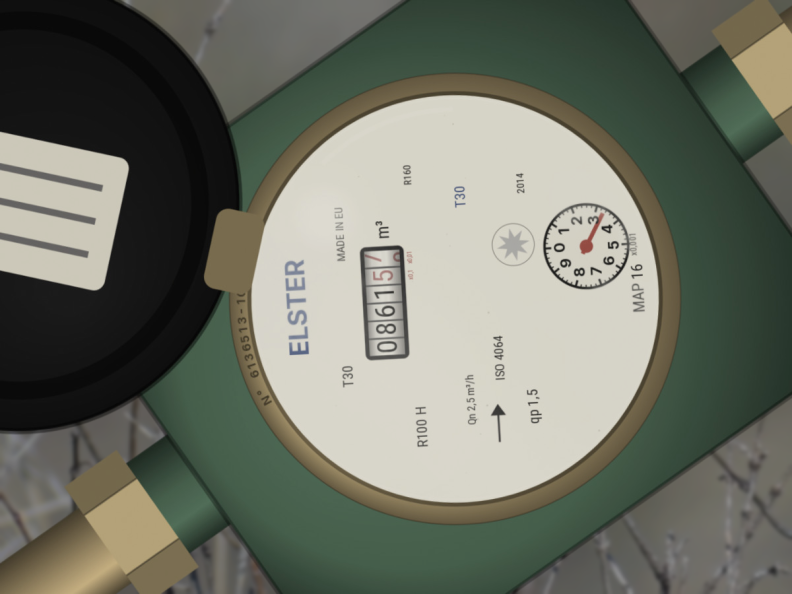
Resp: 861.573,m³
